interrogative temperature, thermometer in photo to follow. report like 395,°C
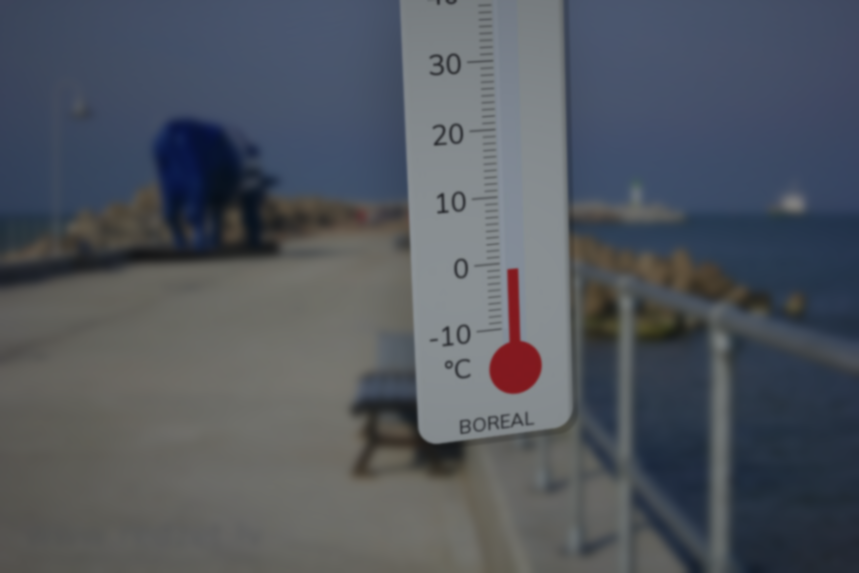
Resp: -1,°C
